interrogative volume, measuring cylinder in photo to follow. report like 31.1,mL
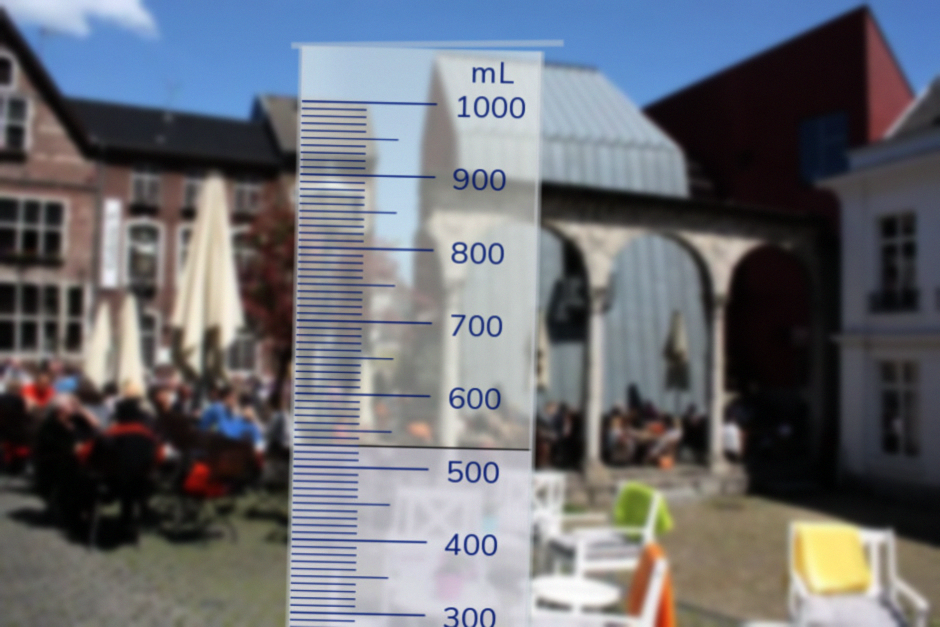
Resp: 530,mL
